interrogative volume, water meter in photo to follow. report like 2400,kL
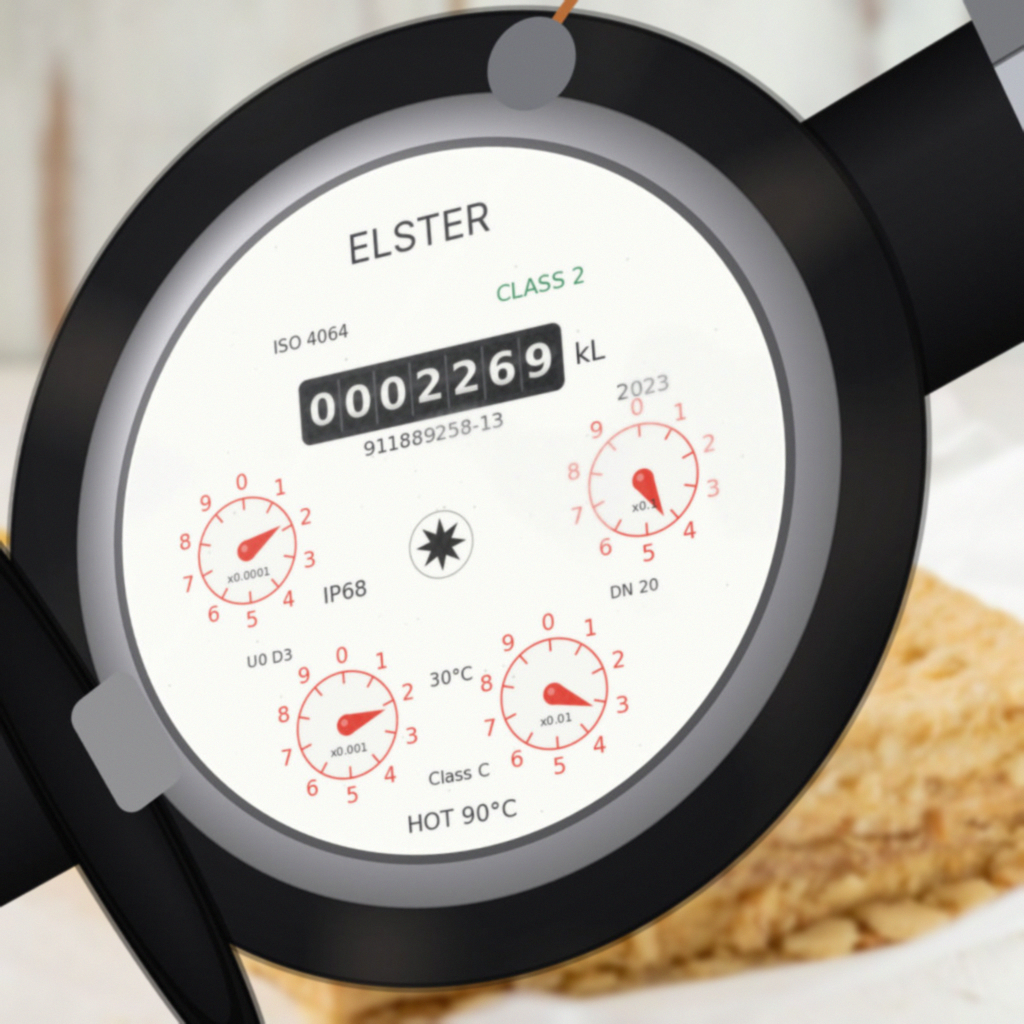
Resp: 2269.4321,kL
